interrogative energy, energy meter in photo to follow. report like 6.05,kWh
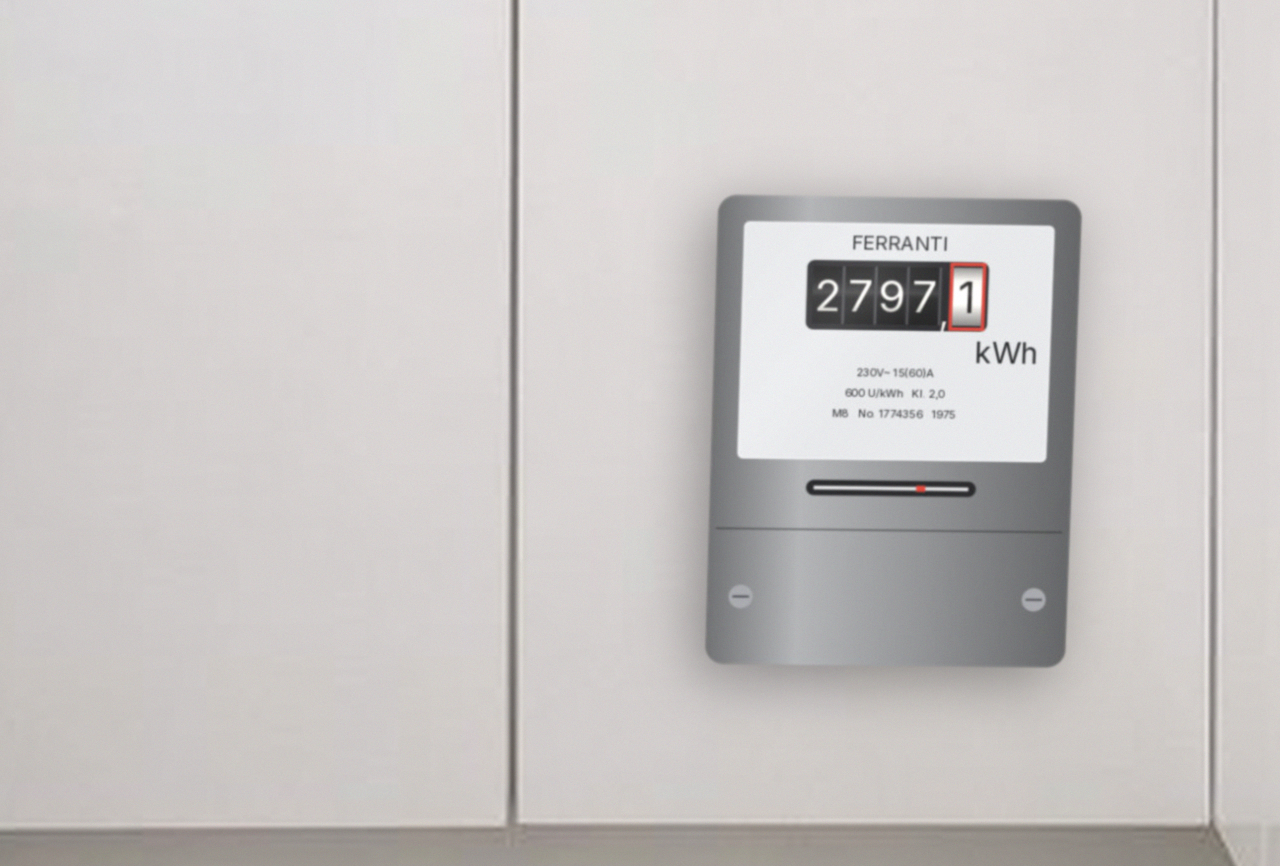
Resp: 2797.1,kWh
